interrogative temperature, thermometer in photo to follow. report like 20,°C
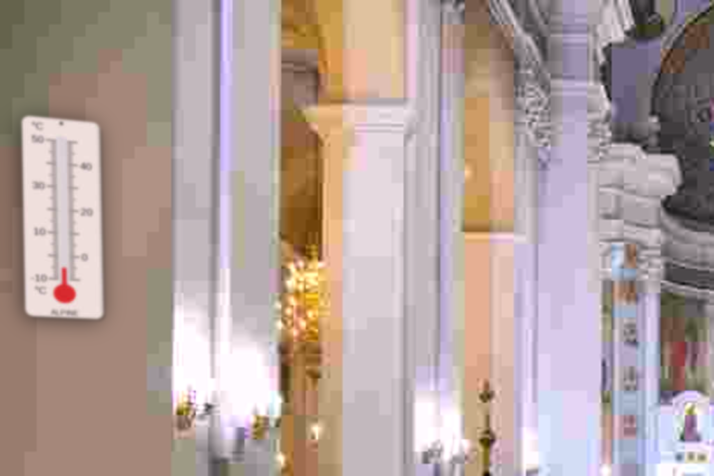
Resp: -5,°C
